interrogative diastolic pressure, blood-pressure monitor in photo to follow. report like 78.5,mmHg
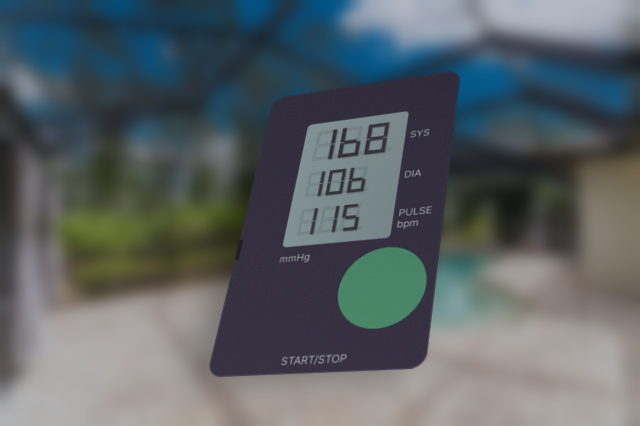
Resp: 106,mmHg
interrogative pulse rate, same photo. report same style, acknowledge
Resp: 115,bpm
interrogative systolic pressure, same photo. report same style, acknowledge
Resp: 168,mmHg
